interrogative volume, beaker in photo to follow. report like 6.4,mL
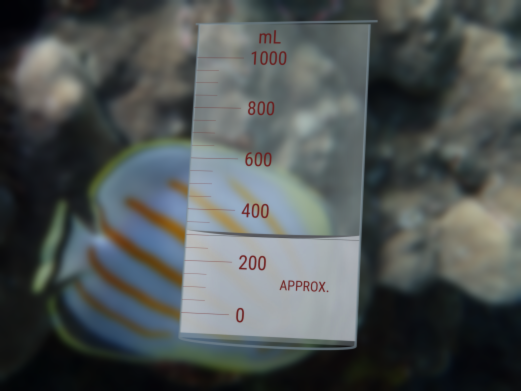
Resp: 300,mL
